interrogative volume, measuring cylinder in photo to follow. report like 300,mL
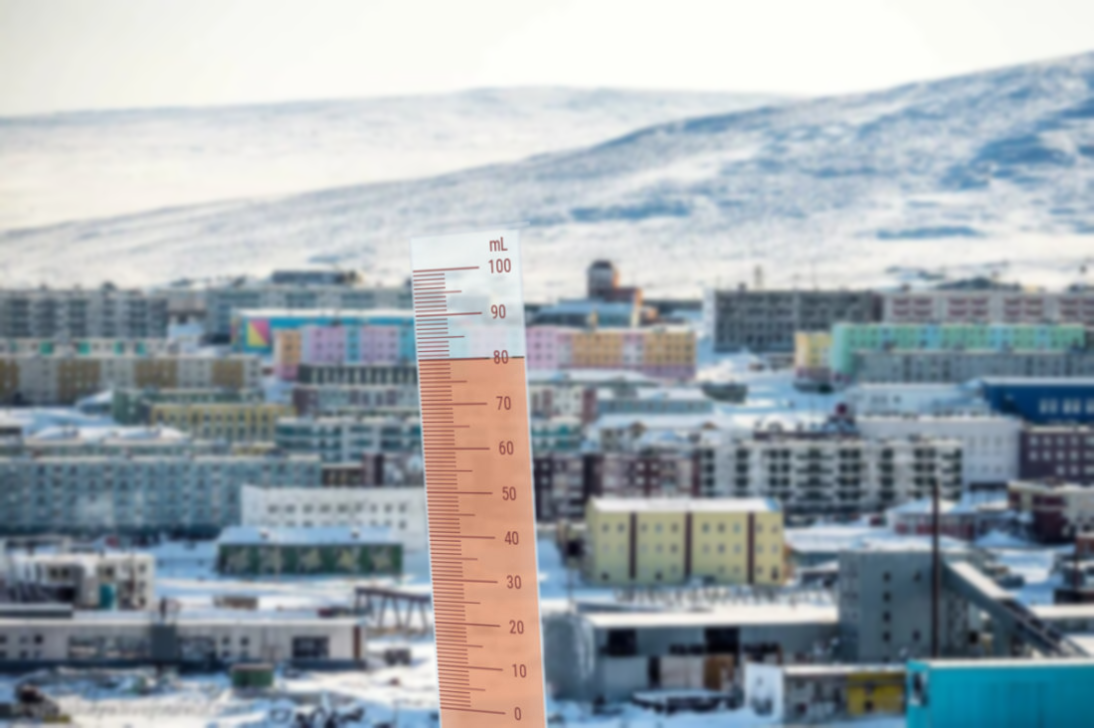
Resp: 80,mL
